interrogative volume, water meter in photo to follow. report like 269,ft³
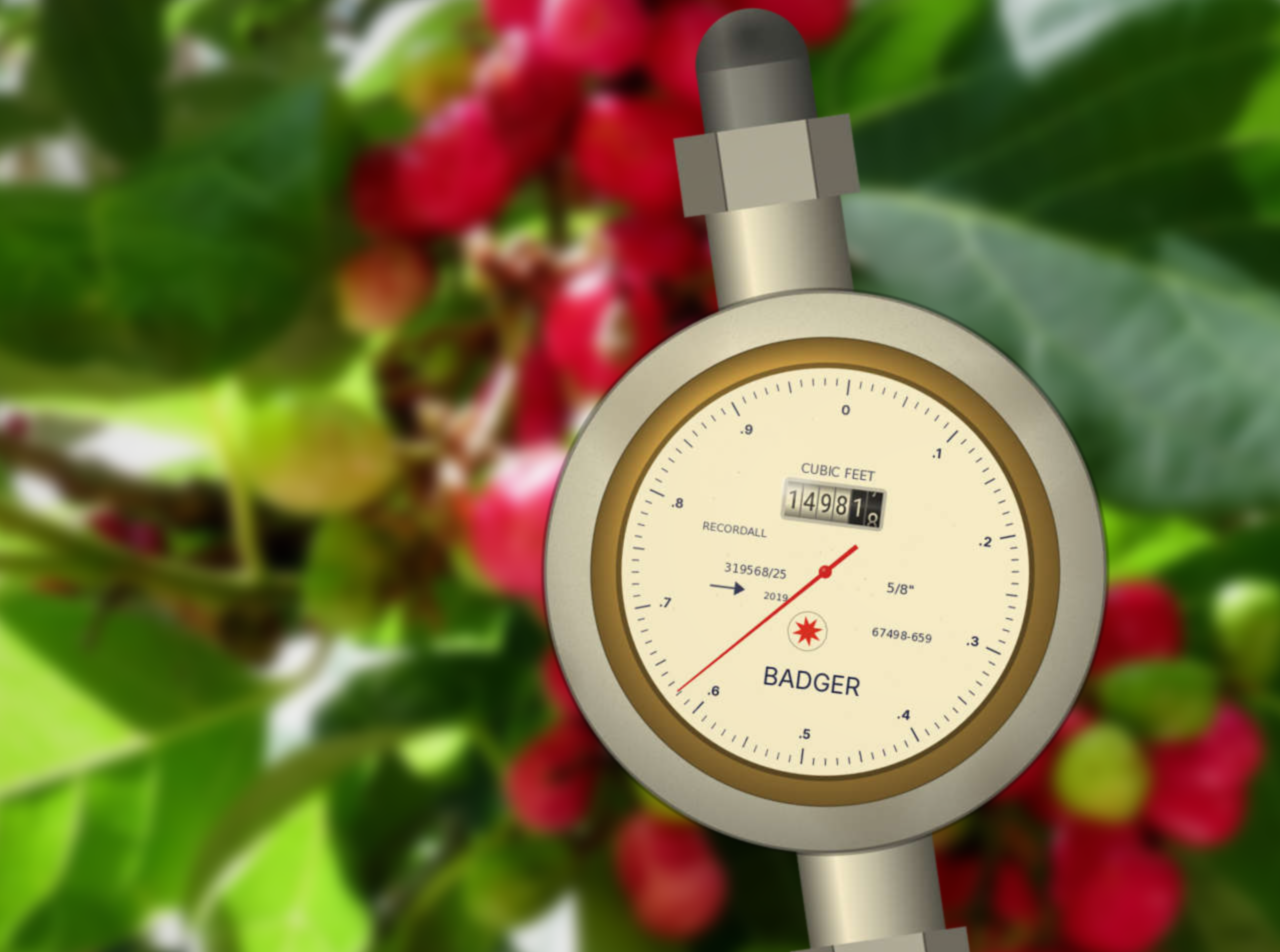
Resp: 149817.62,ft³
